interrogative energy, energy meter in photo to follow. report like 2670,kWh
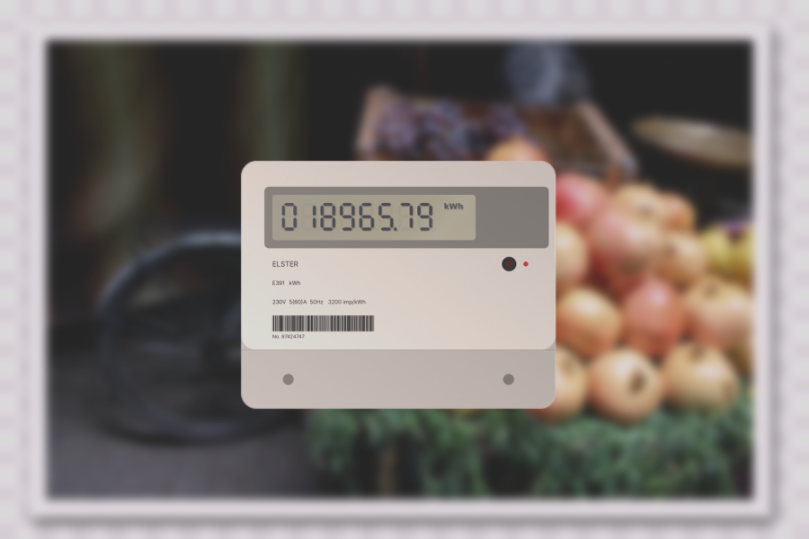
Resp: 18965.79,kWh
